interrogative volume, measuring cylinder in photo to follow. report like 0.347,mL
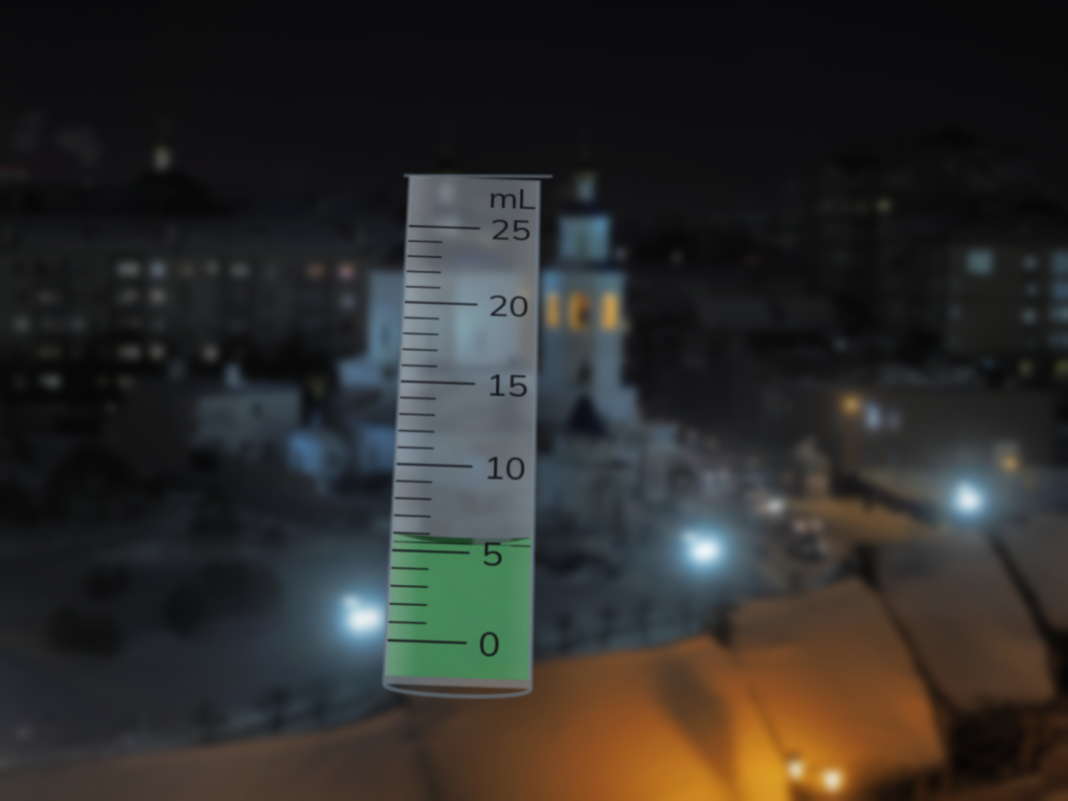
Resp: 5.5,mL
